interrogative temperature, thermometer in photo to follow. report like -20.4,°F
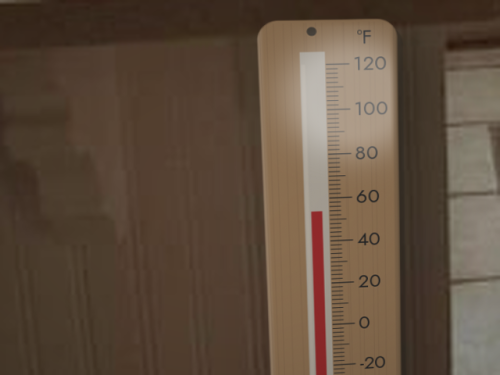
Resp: 54,°F
